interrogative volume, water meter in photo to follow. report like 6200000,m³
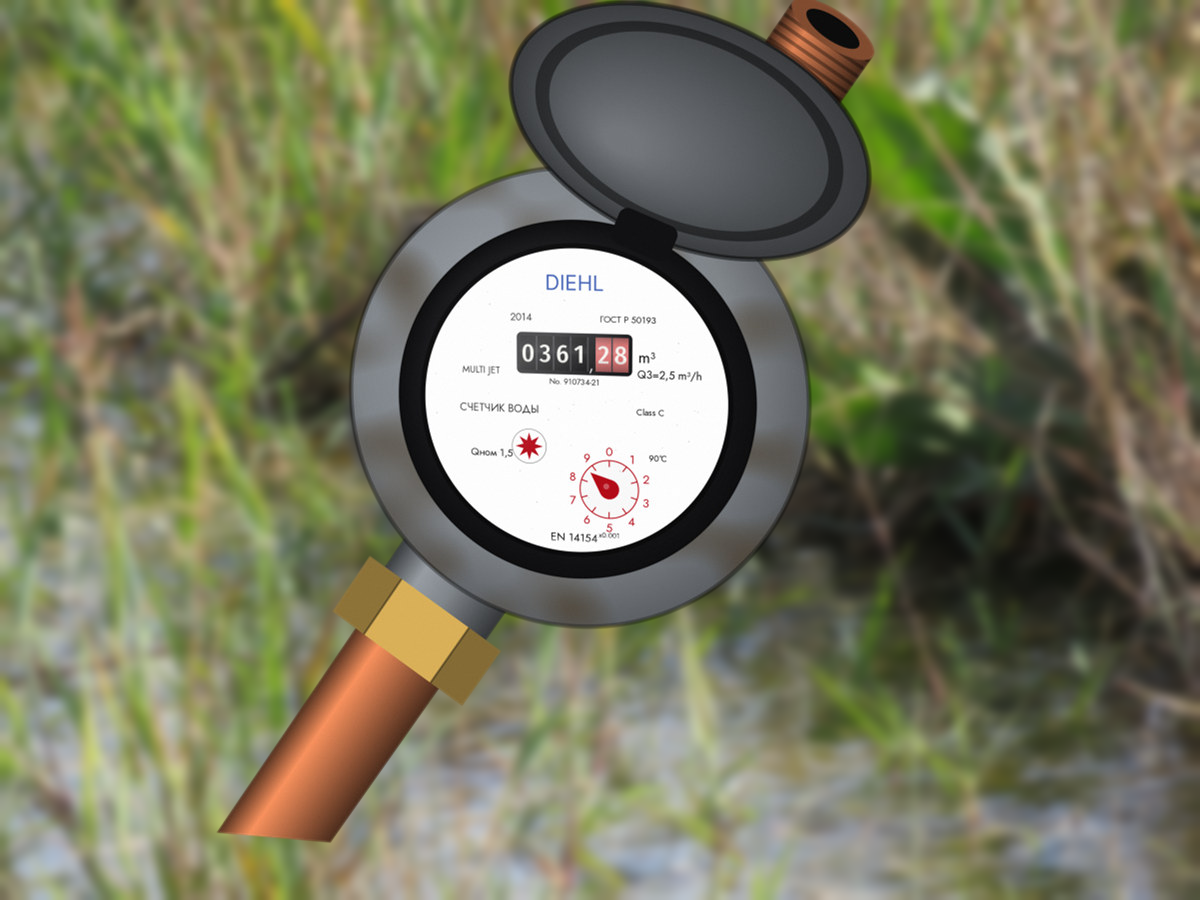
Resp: 361.288,m³
